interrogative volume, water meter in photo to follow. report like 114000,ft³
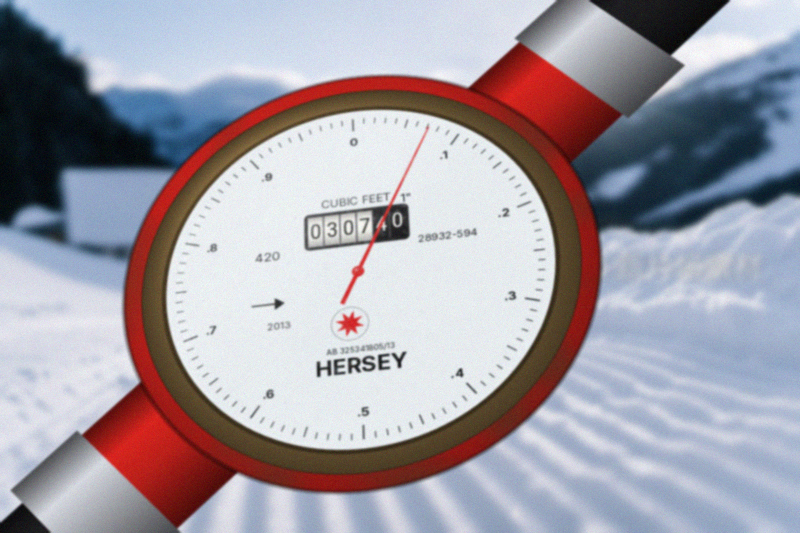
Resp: 30740.07,ft³
